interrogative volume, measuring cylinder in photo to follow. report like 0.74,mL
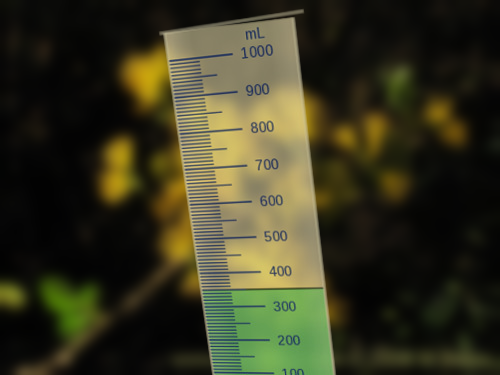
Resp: 350,mL
